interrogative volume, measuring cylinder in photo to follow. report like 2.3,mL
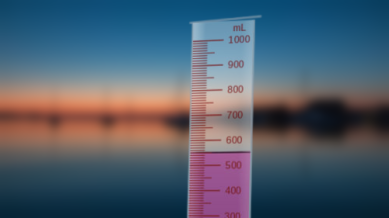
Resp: 550,mL
